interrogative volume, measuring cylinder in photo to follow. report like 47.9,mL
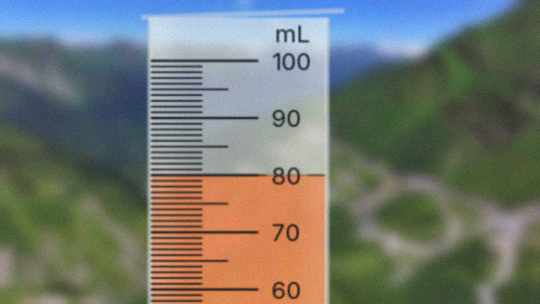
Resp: 80,mL
